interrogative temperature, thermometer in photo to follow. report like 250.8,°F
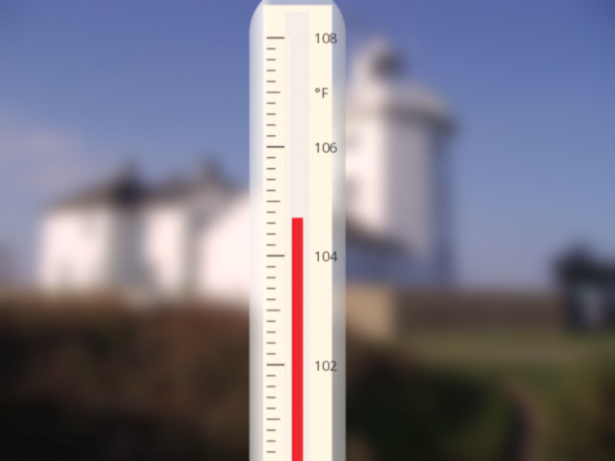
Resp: 104.7,°F
